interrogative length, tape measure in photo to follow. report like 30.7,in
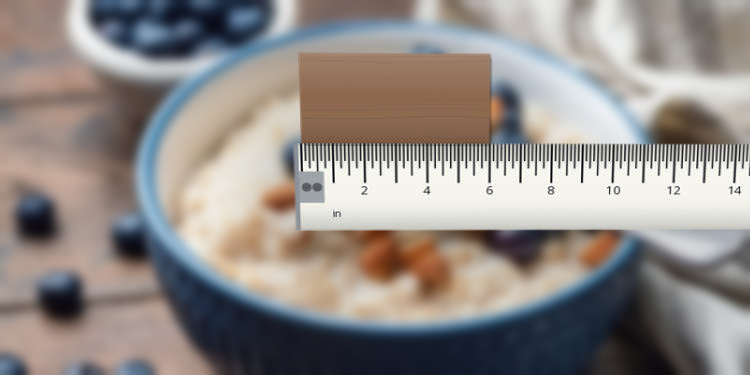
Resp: 6,in
